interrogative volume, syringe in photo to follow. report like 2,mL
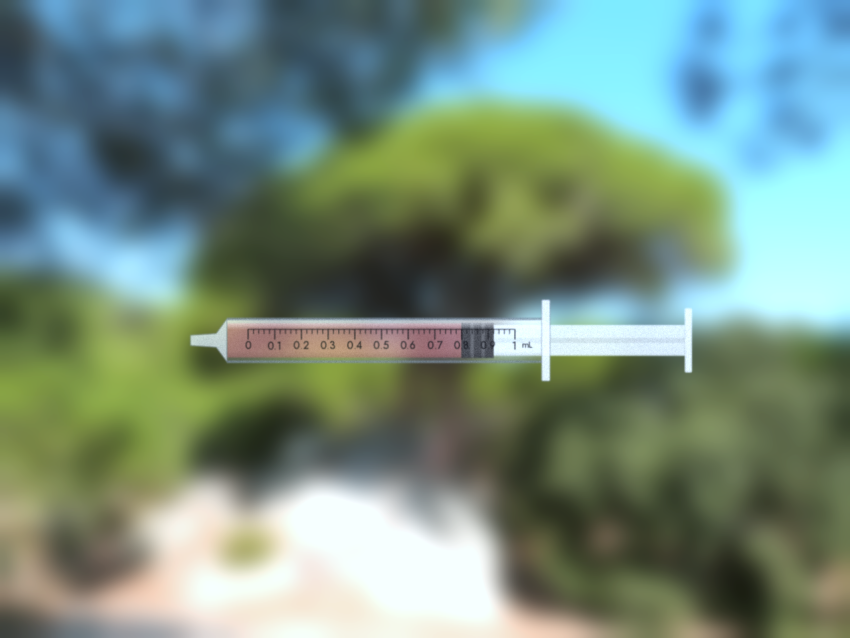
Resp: 0.8,mL
